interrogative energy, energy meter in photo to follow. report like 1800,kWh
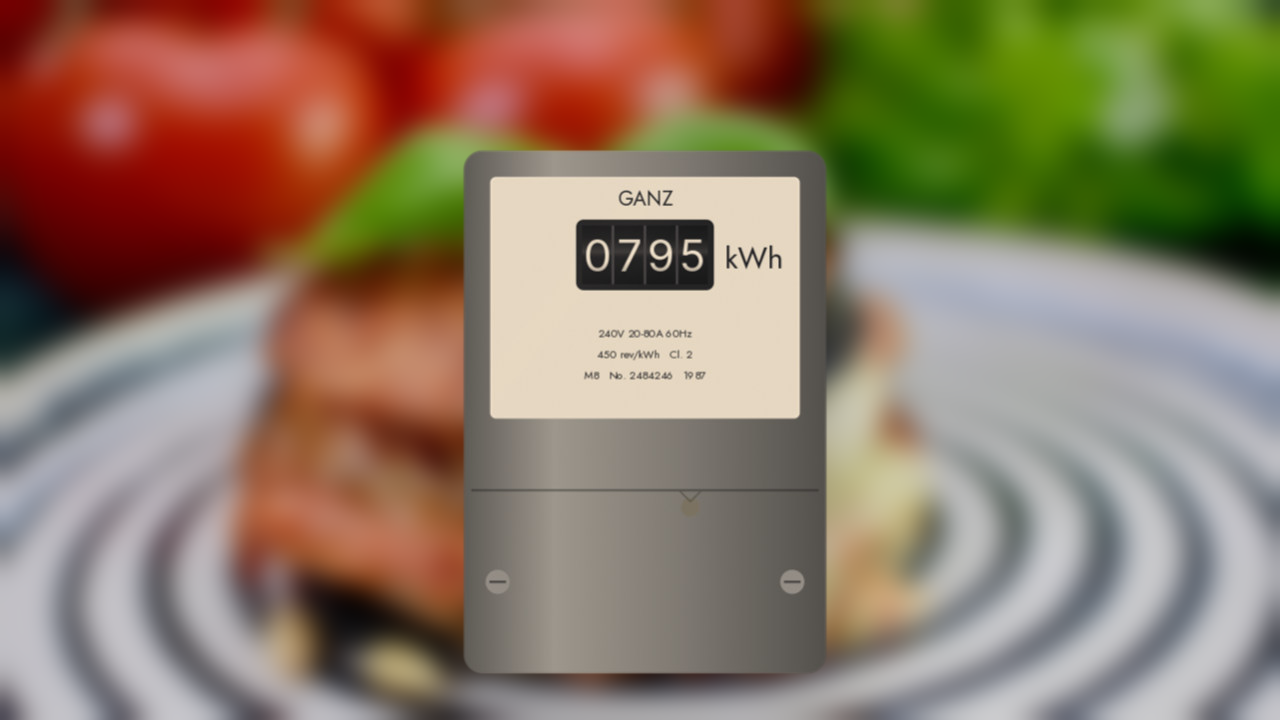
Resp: 795,kWh
